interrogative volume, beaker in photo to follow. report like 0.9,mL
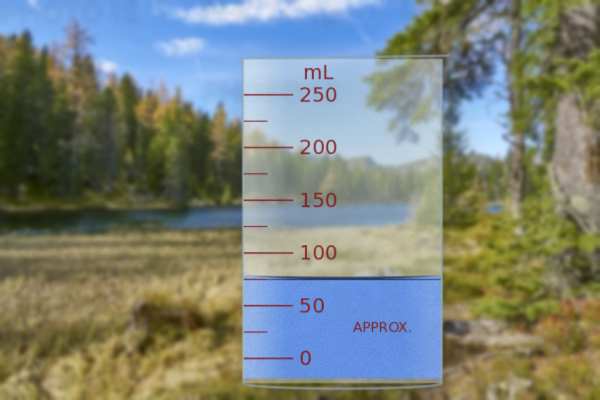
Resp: 75,mL
